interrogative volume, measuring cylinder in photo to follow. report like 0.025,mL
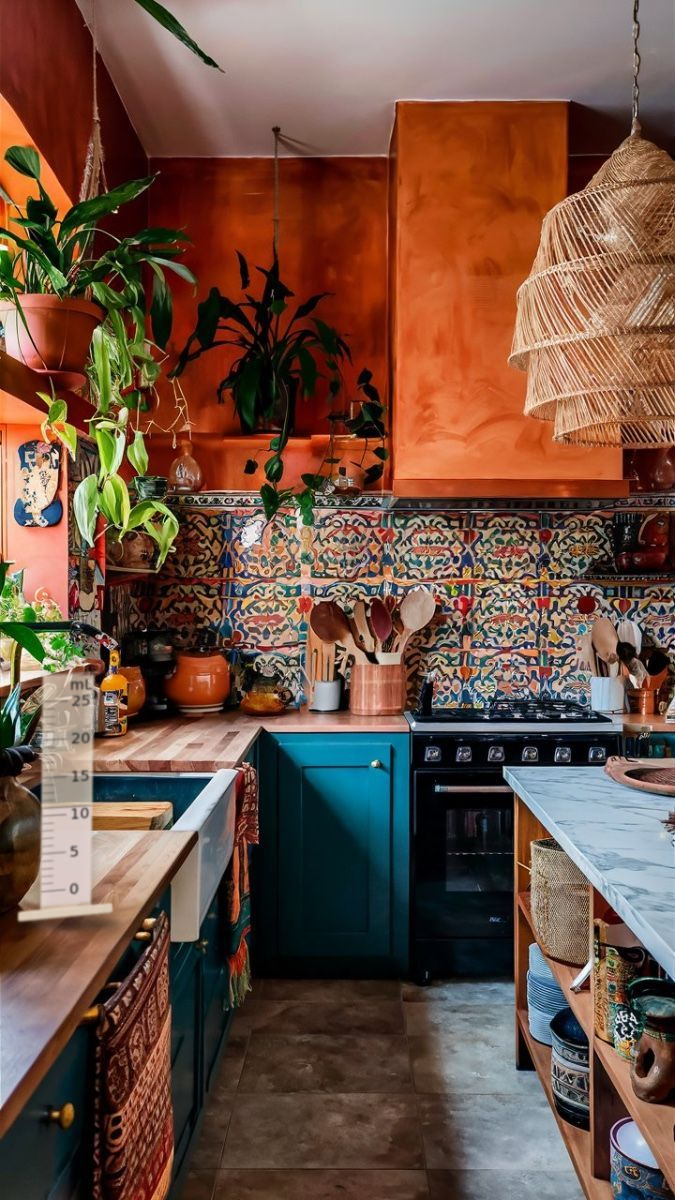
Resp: 11,mL
